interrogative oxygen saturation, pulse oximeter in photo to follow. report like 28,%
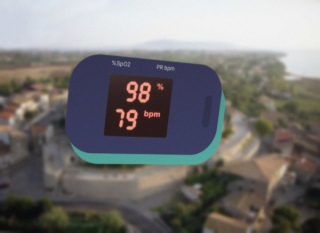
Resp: 98,%
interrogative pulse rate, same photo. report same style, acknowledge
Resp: 79,bpm
